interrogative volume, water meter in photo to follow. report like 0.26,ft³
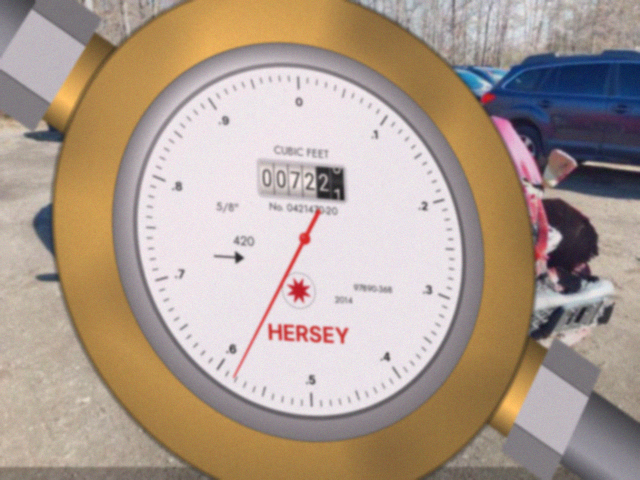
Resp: 7220.58,ft³
